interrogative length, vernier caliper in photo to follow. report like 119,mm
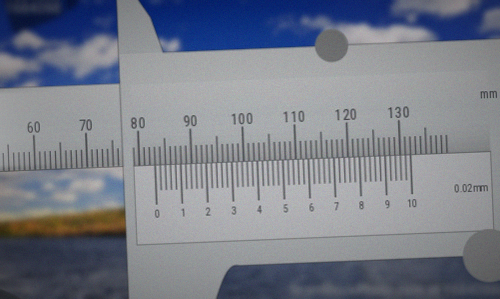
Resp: 83.0,mm
